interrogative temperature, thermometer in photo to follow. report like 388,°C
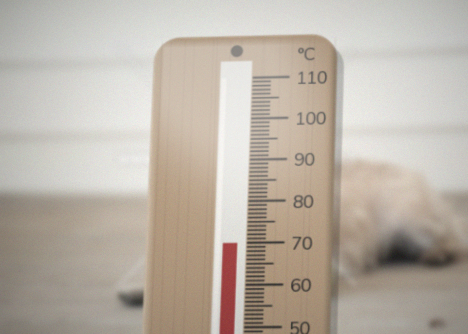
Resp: 70,°C
